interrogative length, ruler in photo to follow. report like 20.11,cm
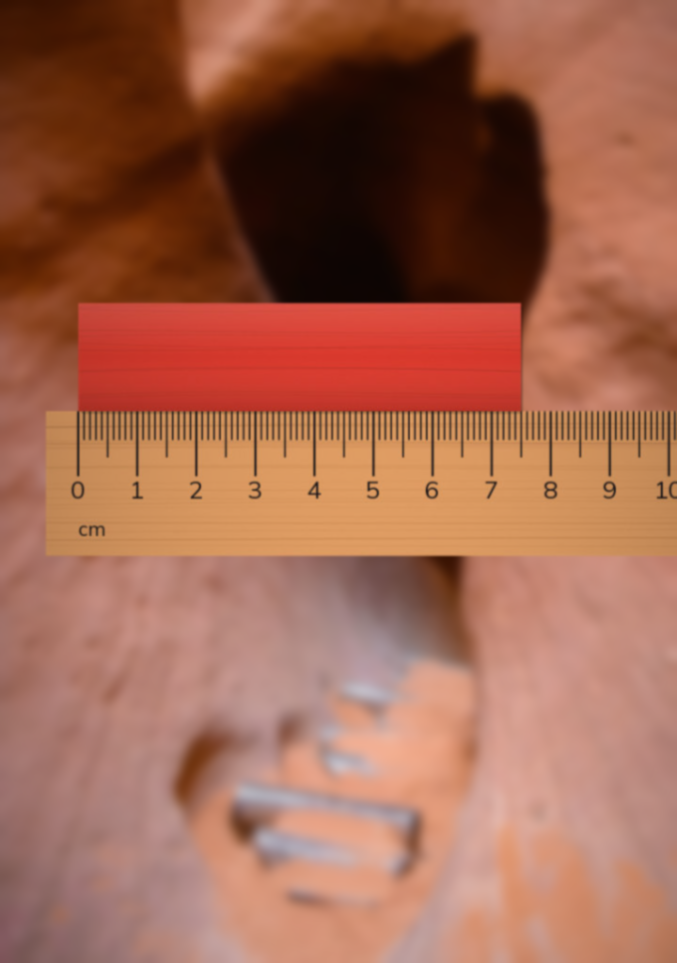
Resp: 7.5,cm
